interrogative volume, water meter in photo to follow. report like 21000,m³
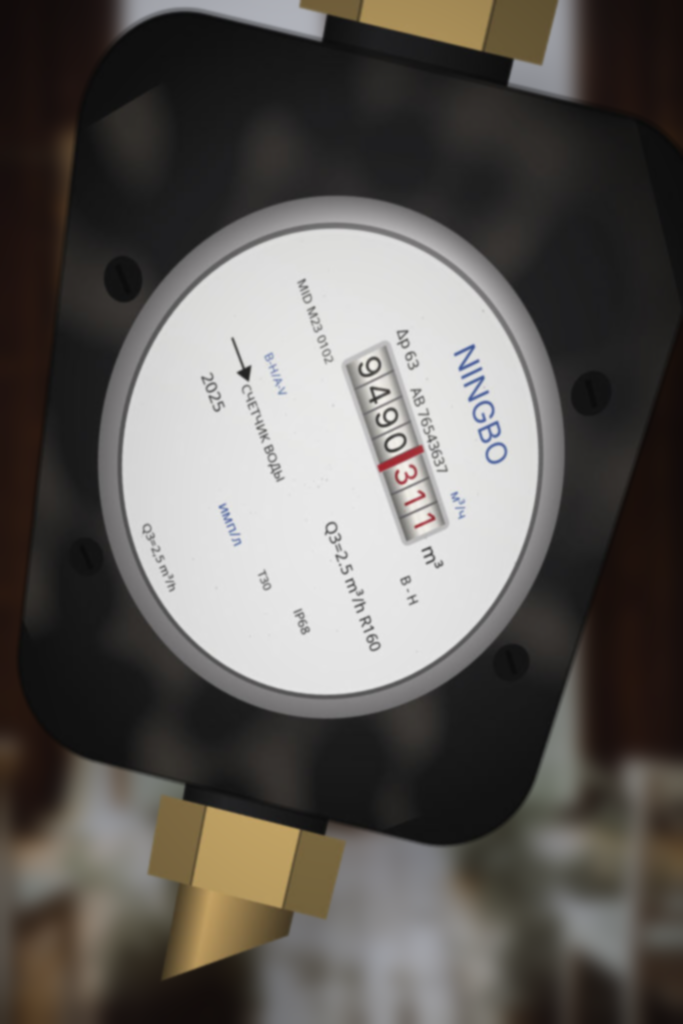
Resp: 9490.311,m³
